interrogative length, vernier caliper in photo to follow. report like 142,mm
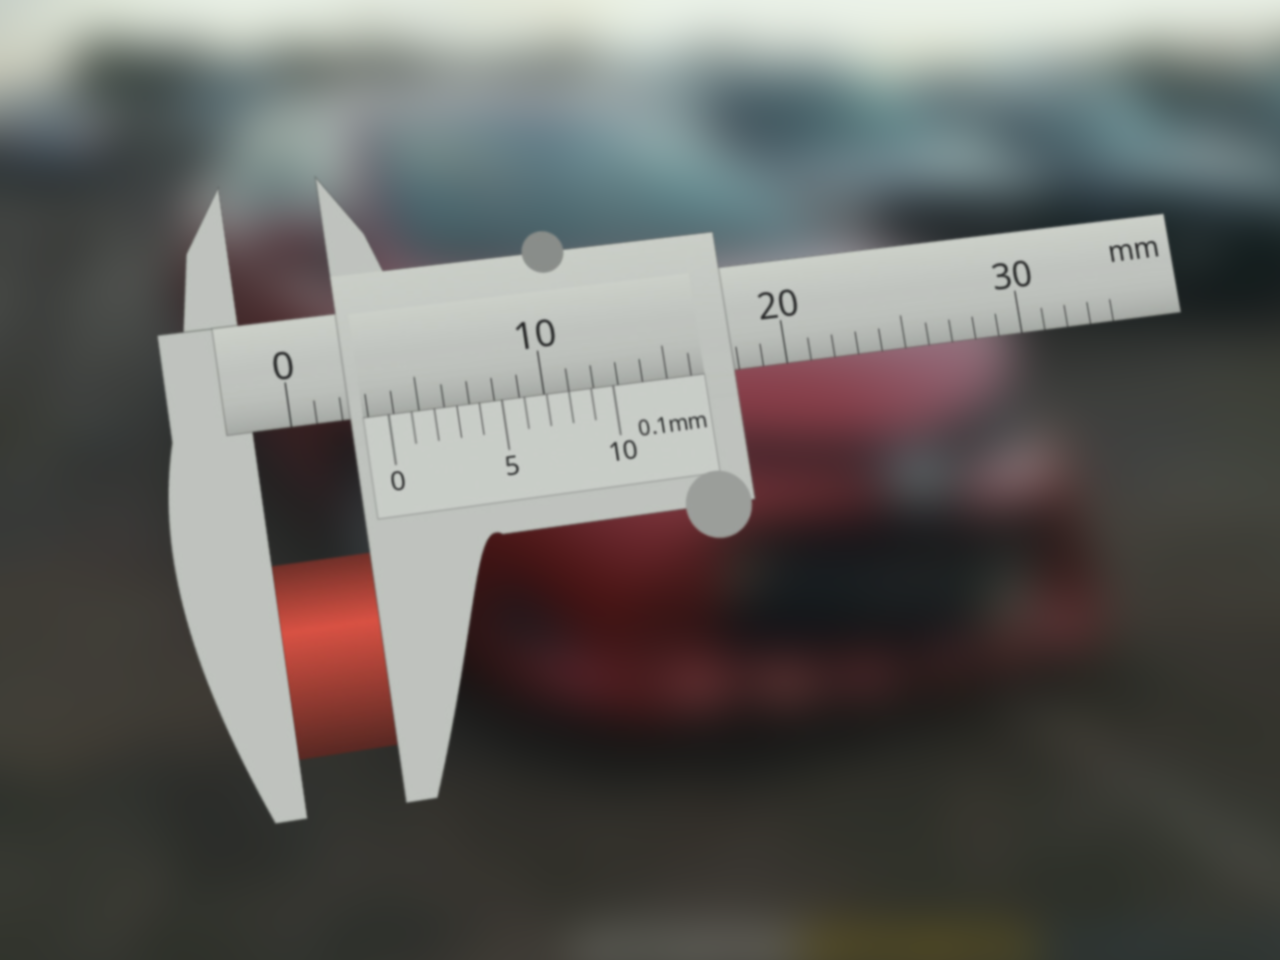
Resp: 3.8,mm
